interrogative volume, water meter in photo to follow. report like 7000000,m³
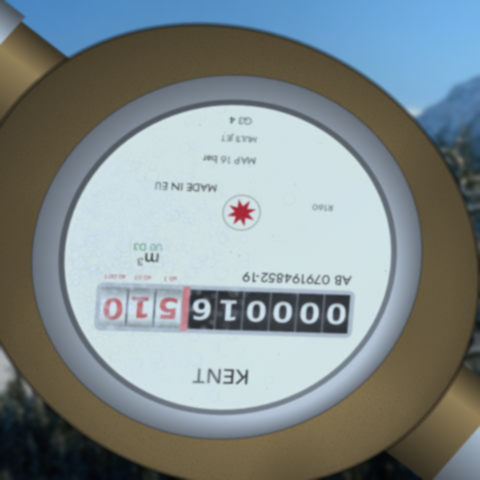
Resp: 16.510,m³
